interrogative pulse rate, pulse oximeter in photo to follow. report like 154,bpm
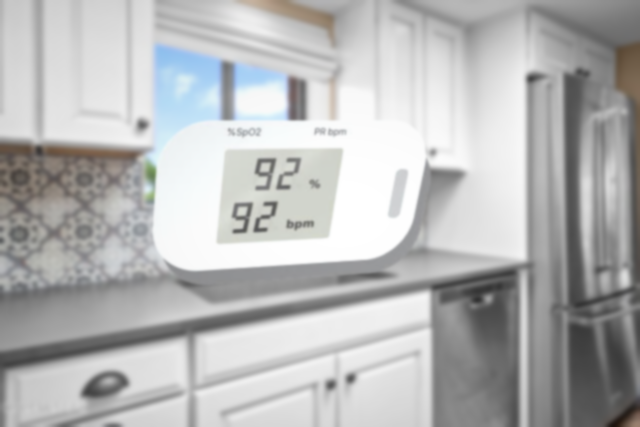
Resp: 92,bpm
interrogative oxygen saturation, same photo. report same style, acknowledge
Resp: 92,%
